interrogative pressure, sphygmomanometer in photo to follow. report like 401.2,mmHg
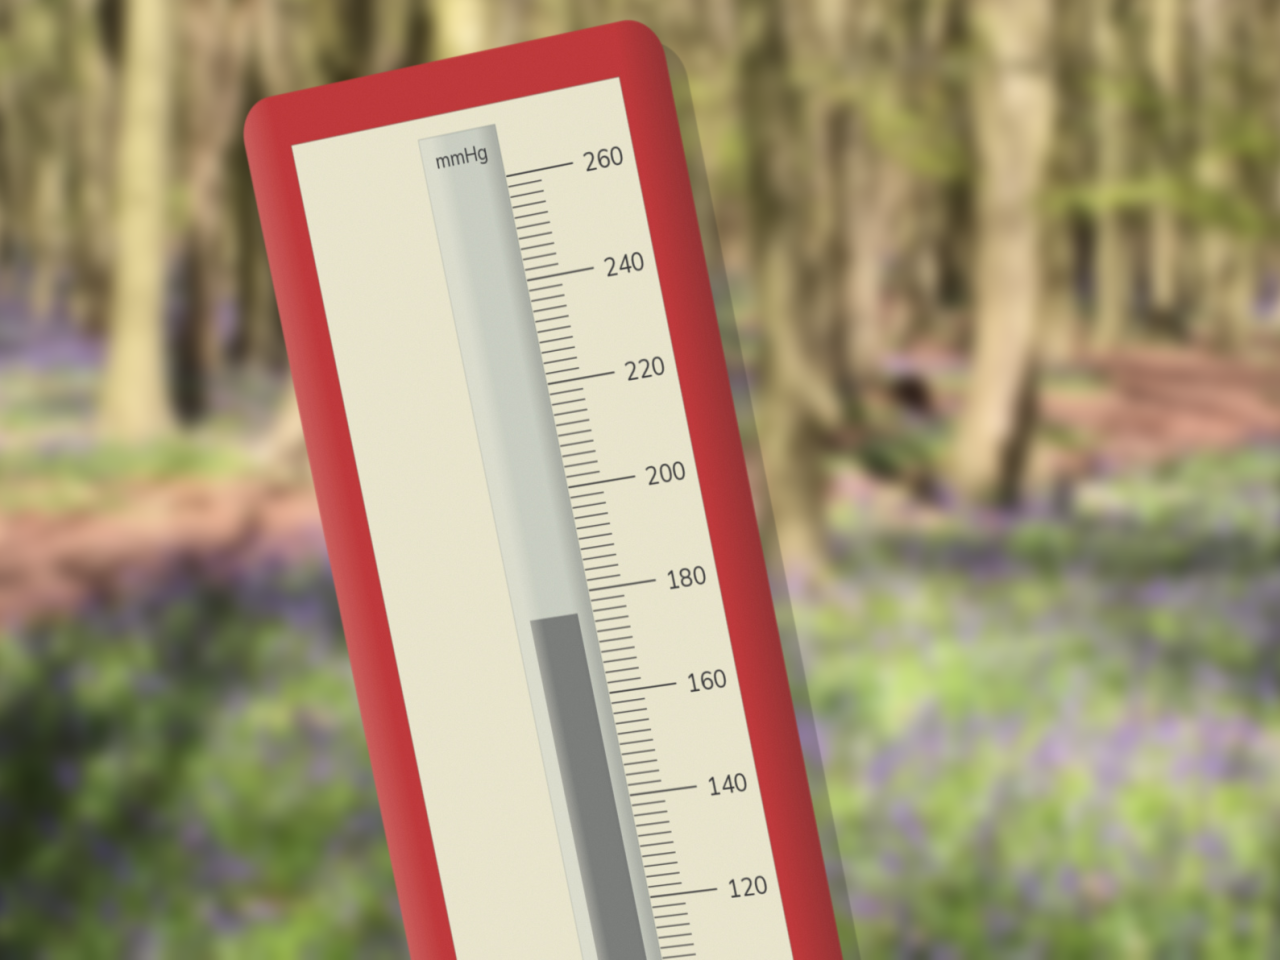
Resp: 176,mmHg
